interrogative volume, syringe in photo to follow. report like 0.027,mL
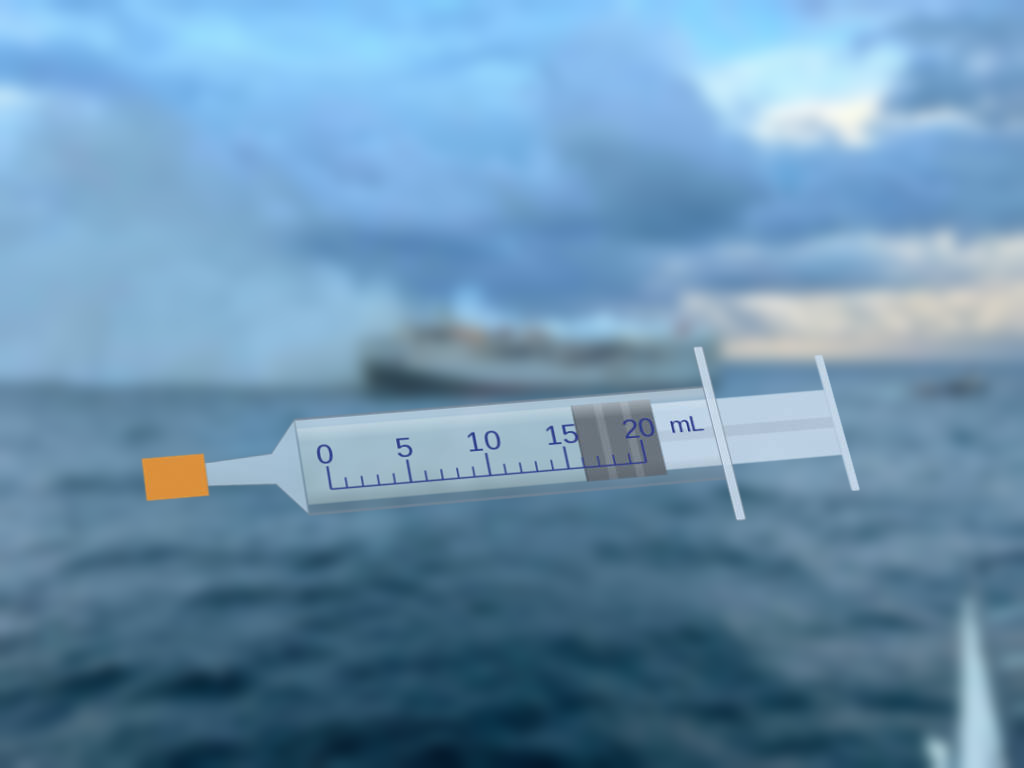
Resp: 16,mL
